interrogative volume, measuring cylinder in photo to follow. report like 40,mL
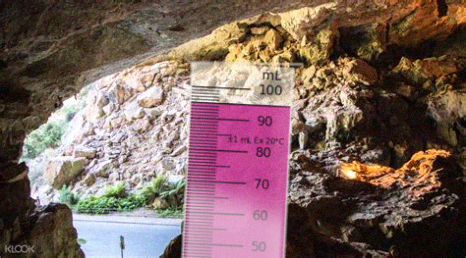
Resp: 95,mL
